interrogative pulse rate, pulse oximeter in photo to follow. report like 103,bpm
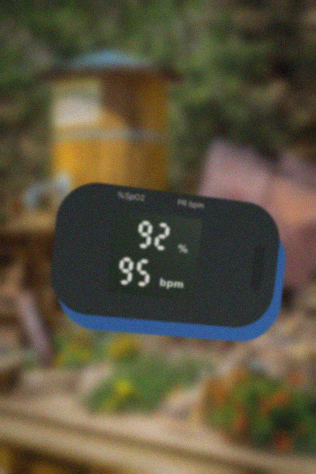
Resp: 95,bpm
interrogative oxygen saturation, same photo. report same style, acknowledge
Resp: 92,%
